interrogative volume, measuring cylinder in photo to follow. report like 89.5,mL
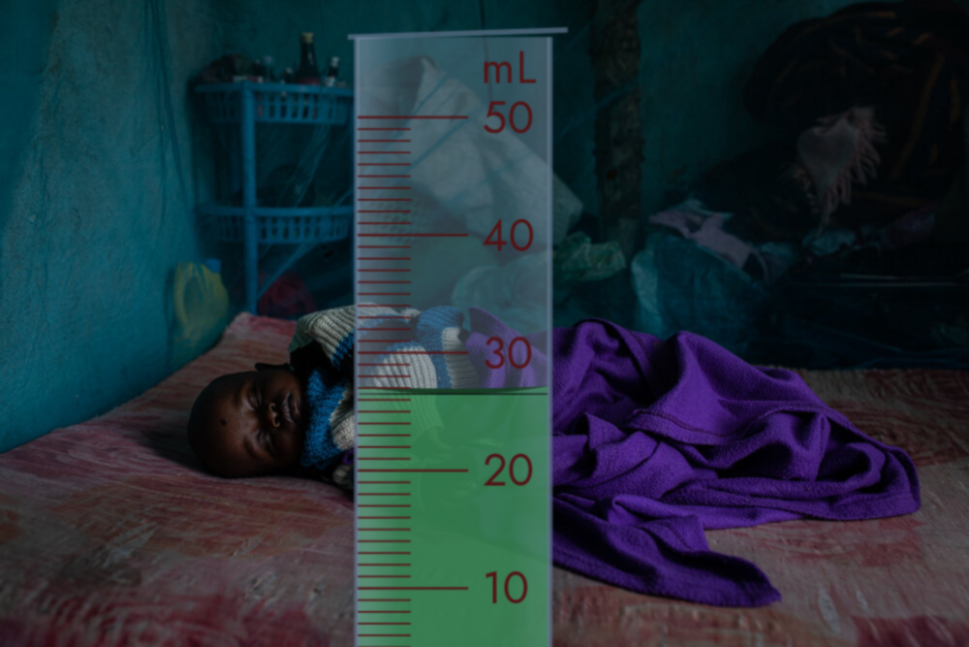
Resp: 26.5,mL
